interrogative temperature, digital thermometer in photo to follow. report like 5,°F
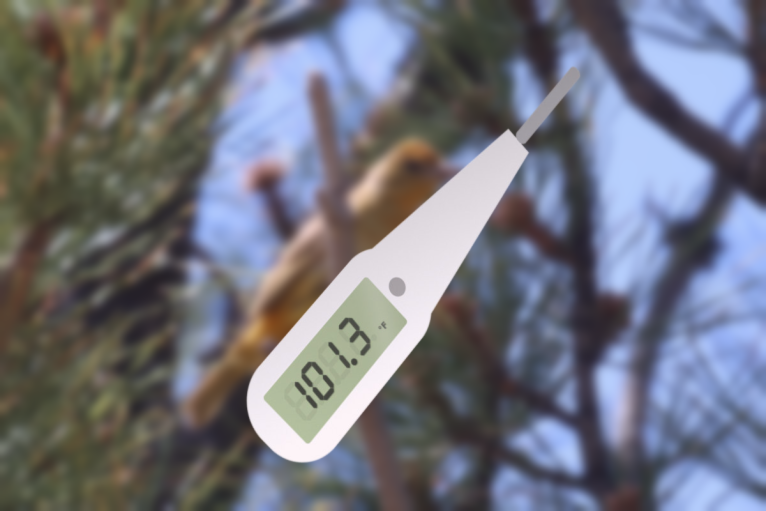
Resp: 101.3,°F
